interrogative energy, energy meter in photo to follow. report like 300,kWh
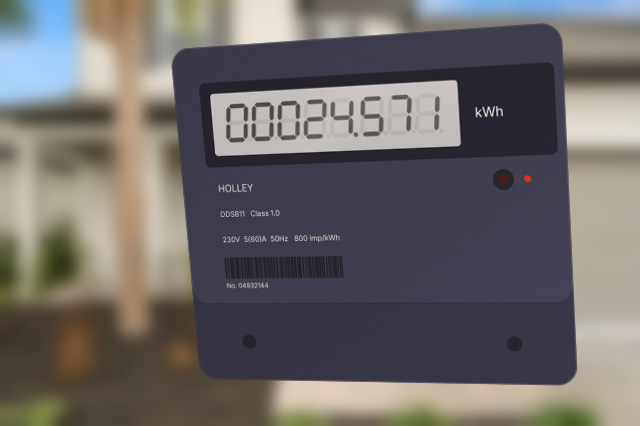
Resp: 24.571,kWh
